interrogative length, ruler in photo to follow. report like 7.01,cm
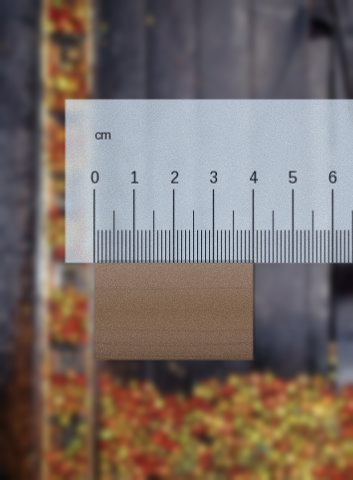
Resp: 4,cm
